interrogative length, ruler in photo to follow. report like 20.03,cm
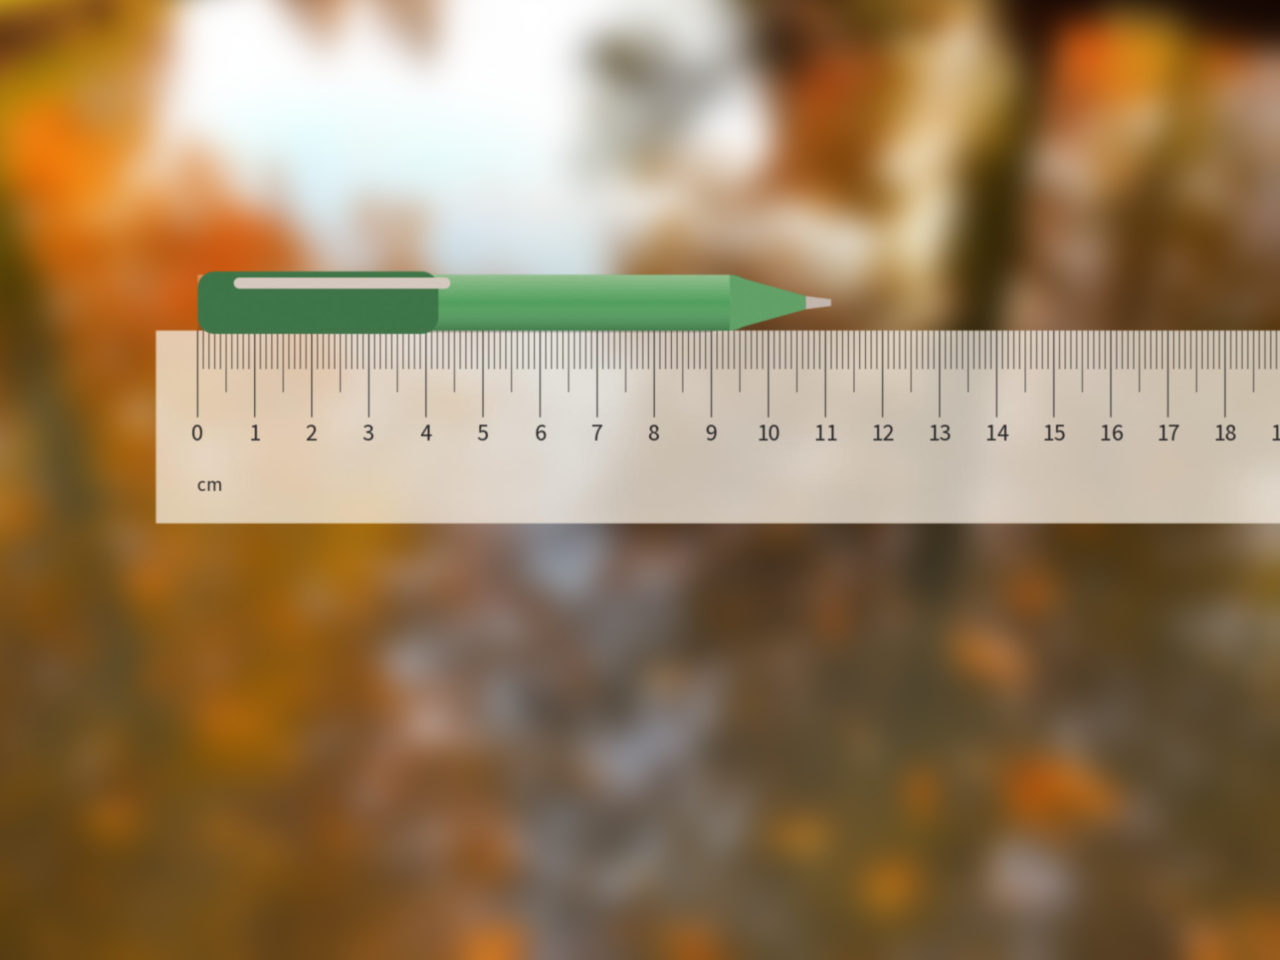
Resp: 11.1,cm
